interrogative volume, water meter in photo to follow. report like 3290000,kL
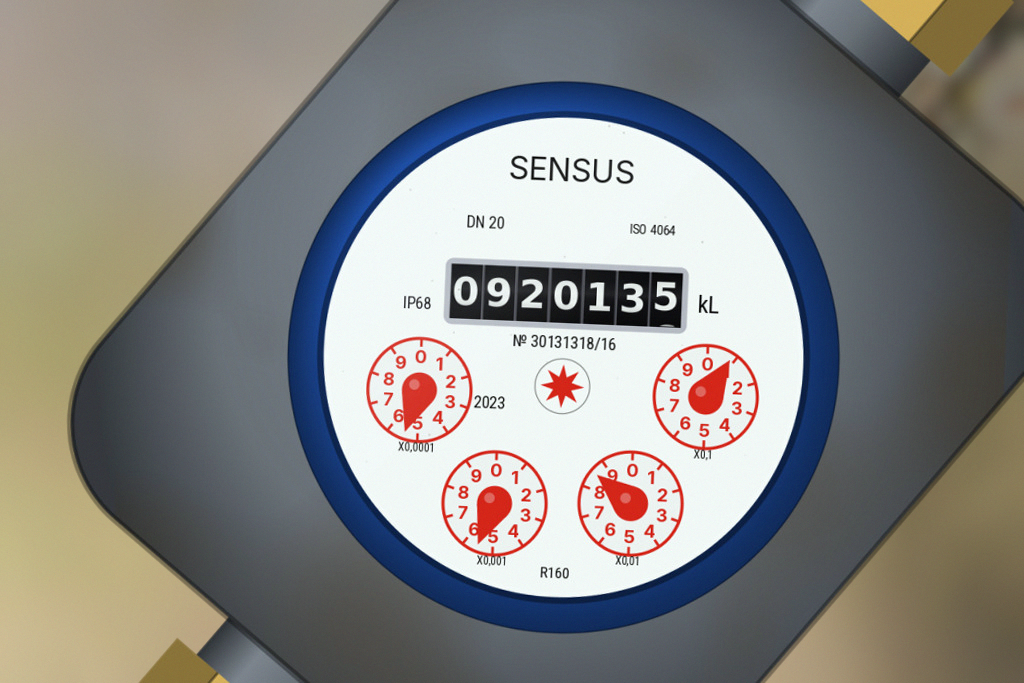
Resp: 920135.0855,kL
